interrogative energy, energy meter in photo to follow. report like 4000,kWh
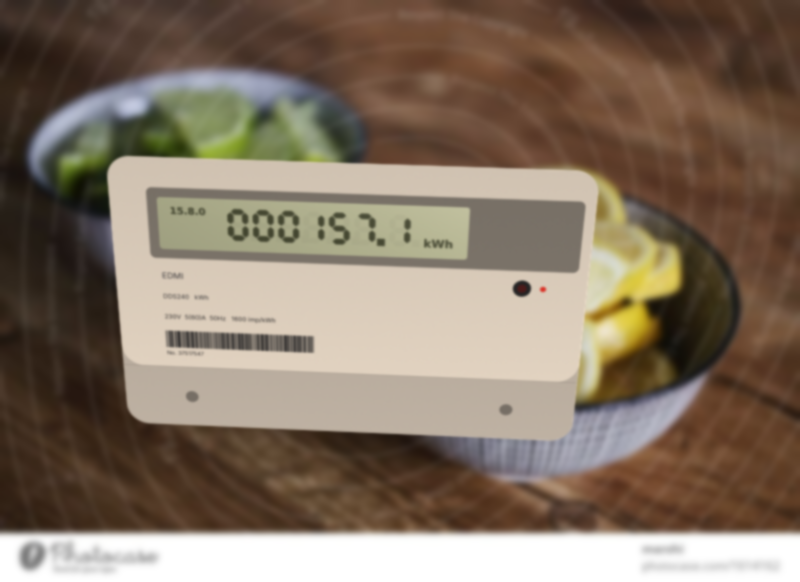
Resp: 157.1,kWh
